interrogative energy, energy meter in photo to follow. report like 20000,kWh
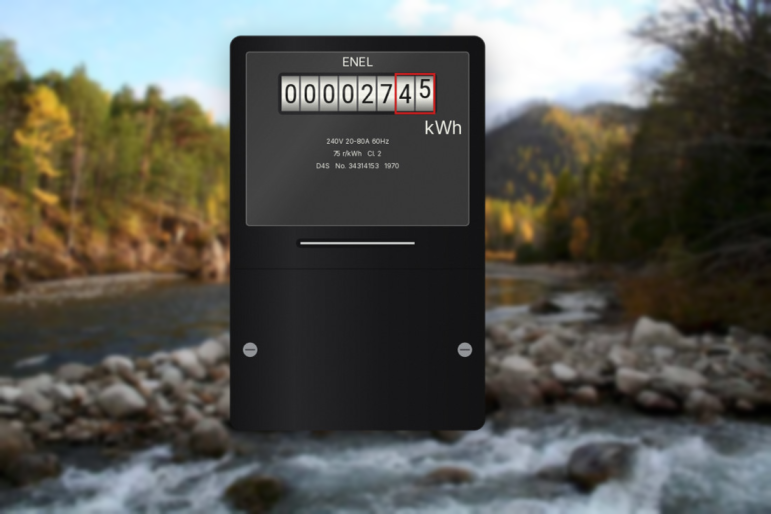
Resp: 27.45,kWh
